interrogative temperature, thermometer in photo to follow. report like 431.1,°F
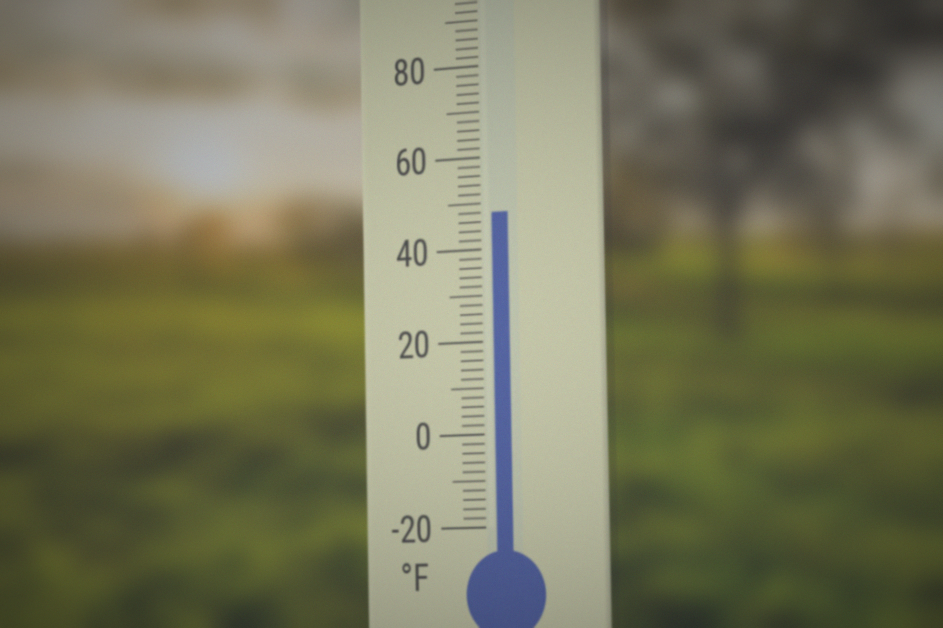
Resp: 48,°F
